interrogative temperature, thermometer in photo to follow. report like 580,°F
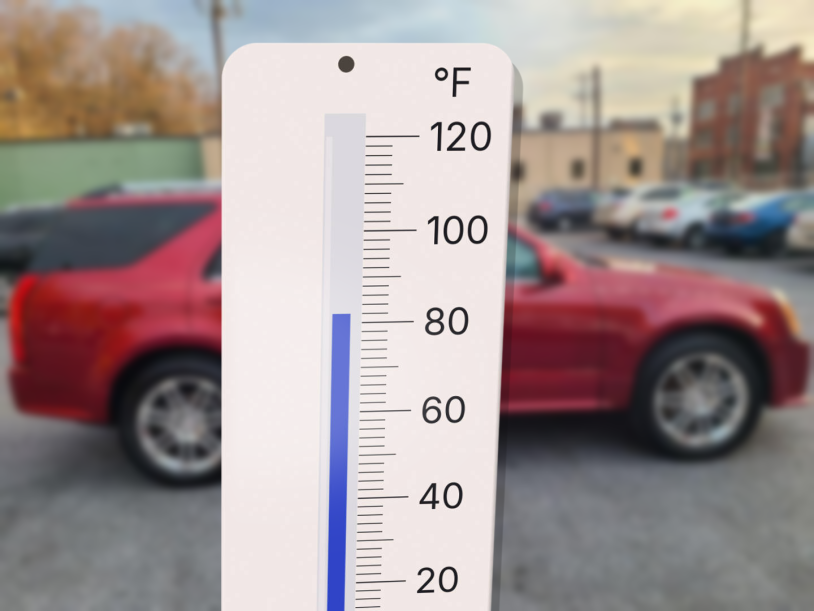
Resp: 82,°F
